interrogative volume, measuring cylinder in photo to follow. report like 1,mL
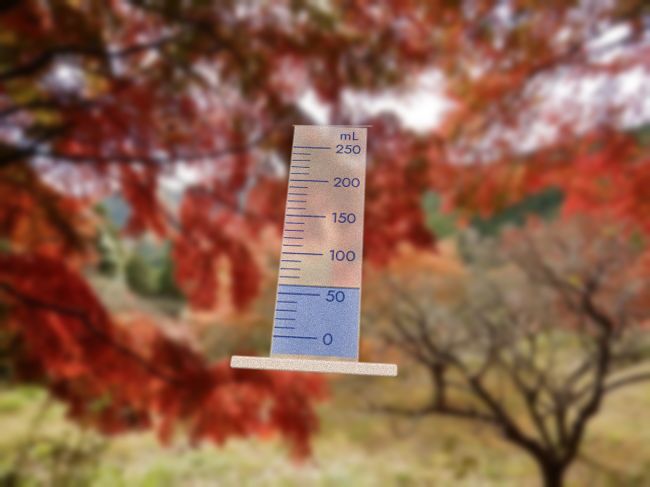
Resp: 60,mL
